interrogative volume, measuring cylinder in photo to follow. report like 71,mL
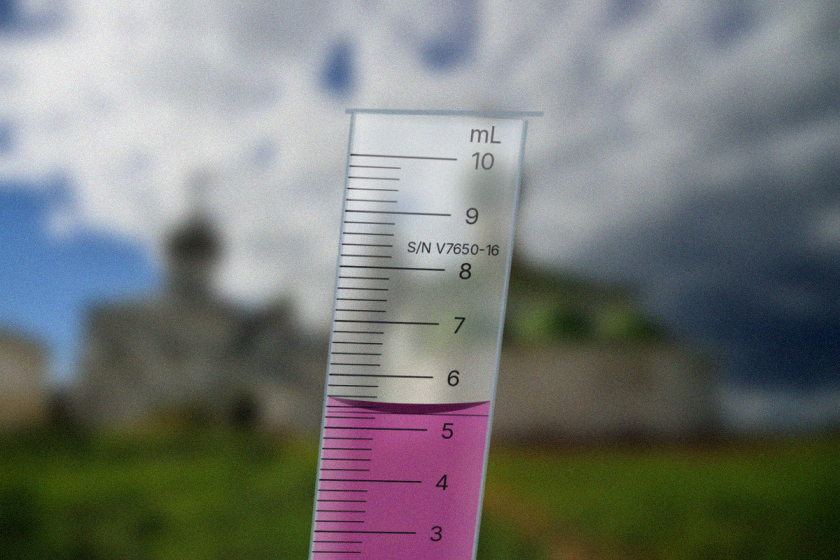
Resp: 5.3,mL
